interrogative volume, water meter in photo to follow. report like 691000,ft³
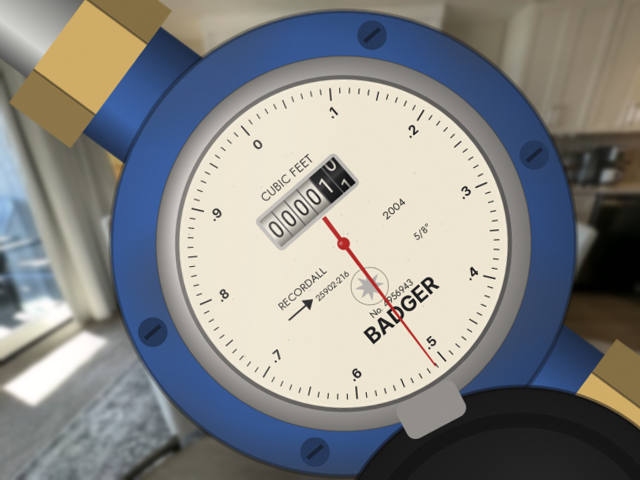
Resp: 10.51,ft³
